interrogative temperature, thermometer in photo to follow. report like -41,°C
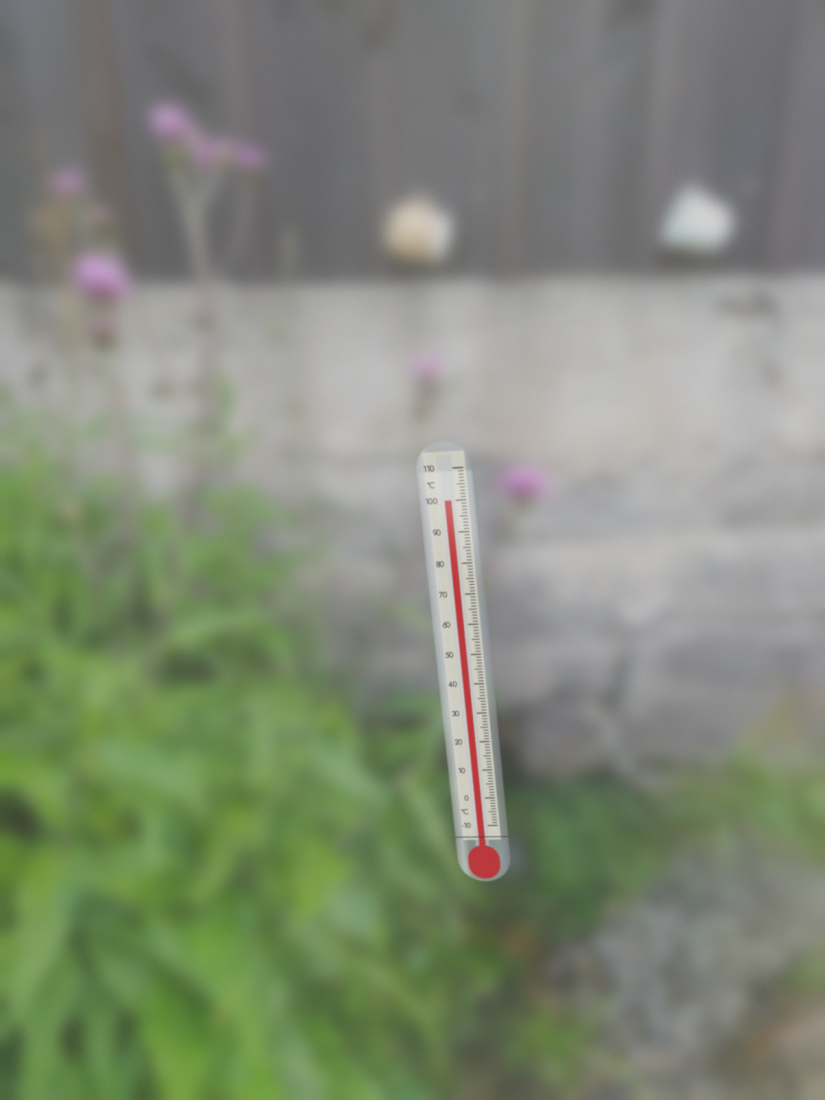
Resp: 100,°C
